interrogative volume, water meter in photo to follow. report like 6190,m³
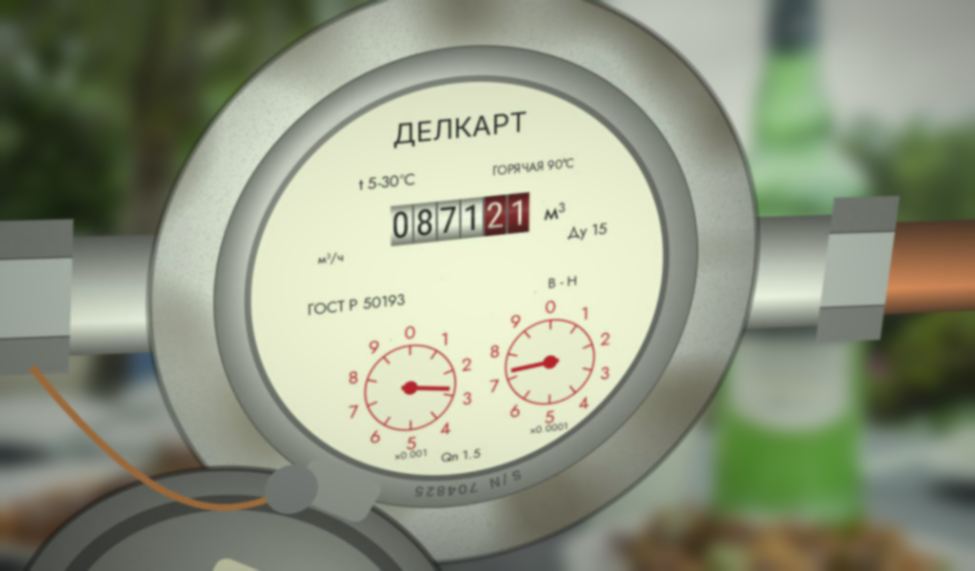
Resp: 871.2127,m³
